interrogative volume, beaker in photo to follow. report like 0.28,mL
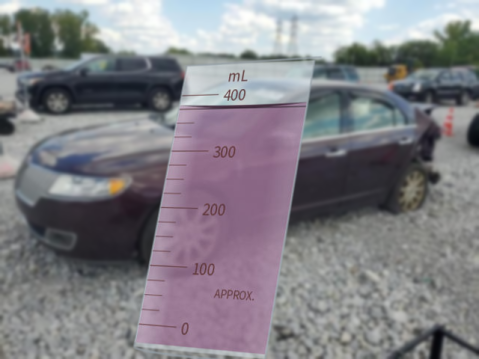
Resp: 375,mL
